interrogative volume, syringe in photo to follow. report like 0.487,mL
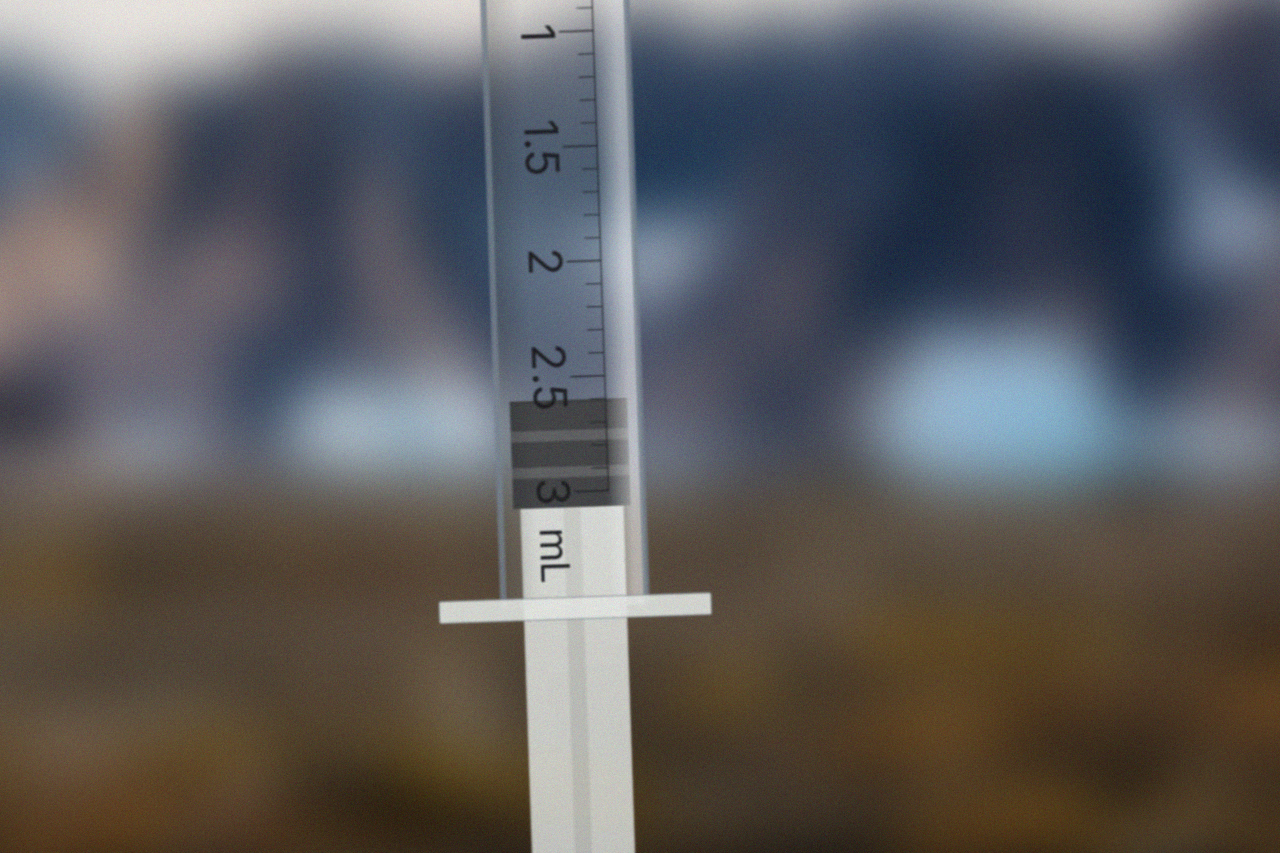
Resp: 2.6,mL
